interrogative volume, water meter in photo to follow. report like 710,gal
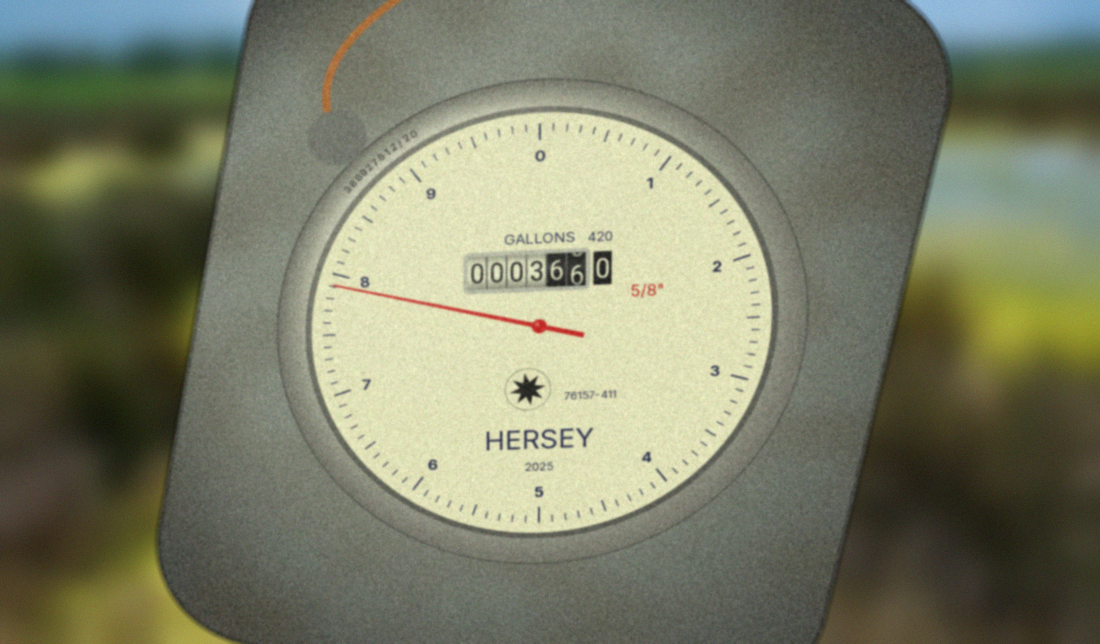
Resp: 3657.9,gal
